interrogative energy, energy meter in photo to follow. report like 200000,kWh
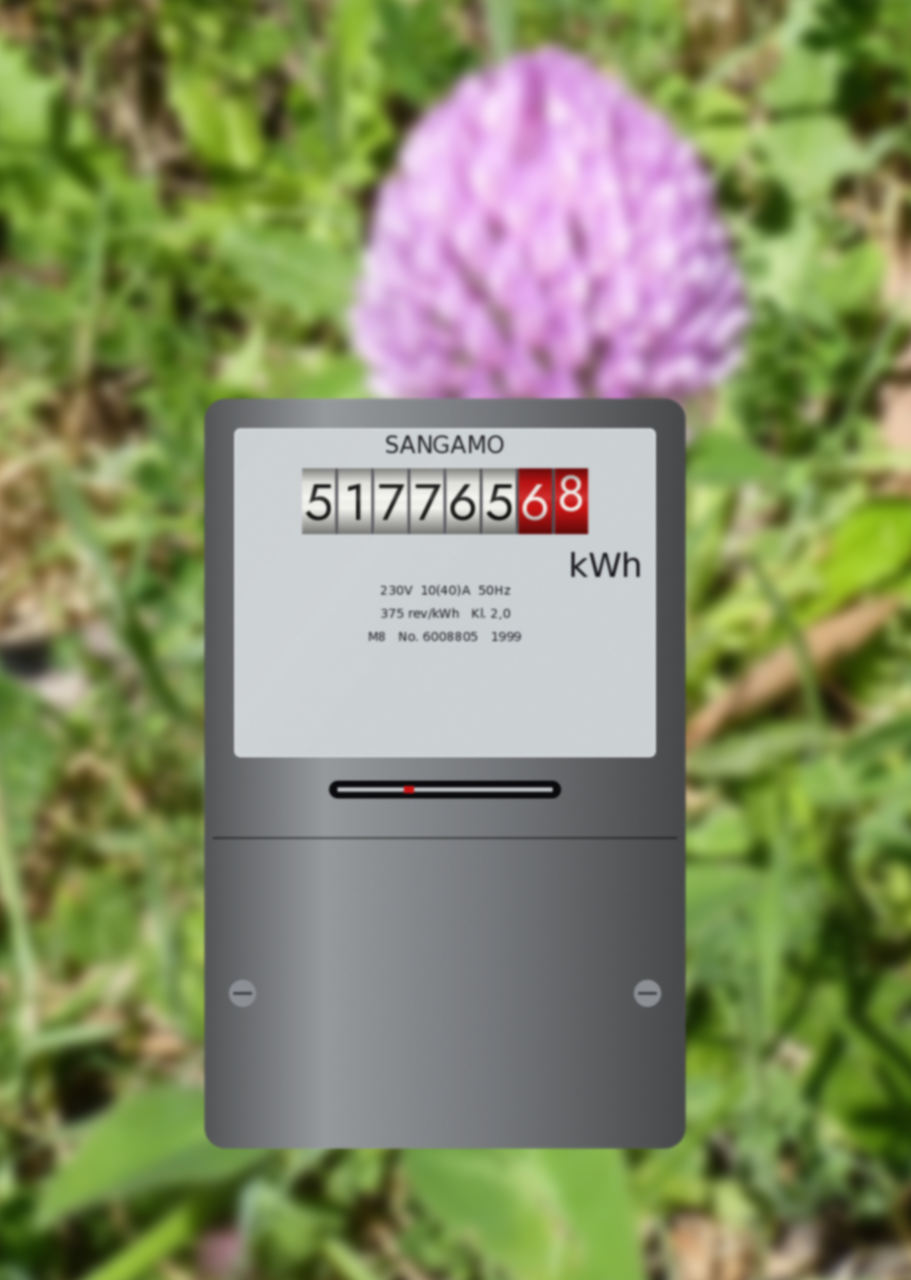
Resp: 517765.68,kWh
